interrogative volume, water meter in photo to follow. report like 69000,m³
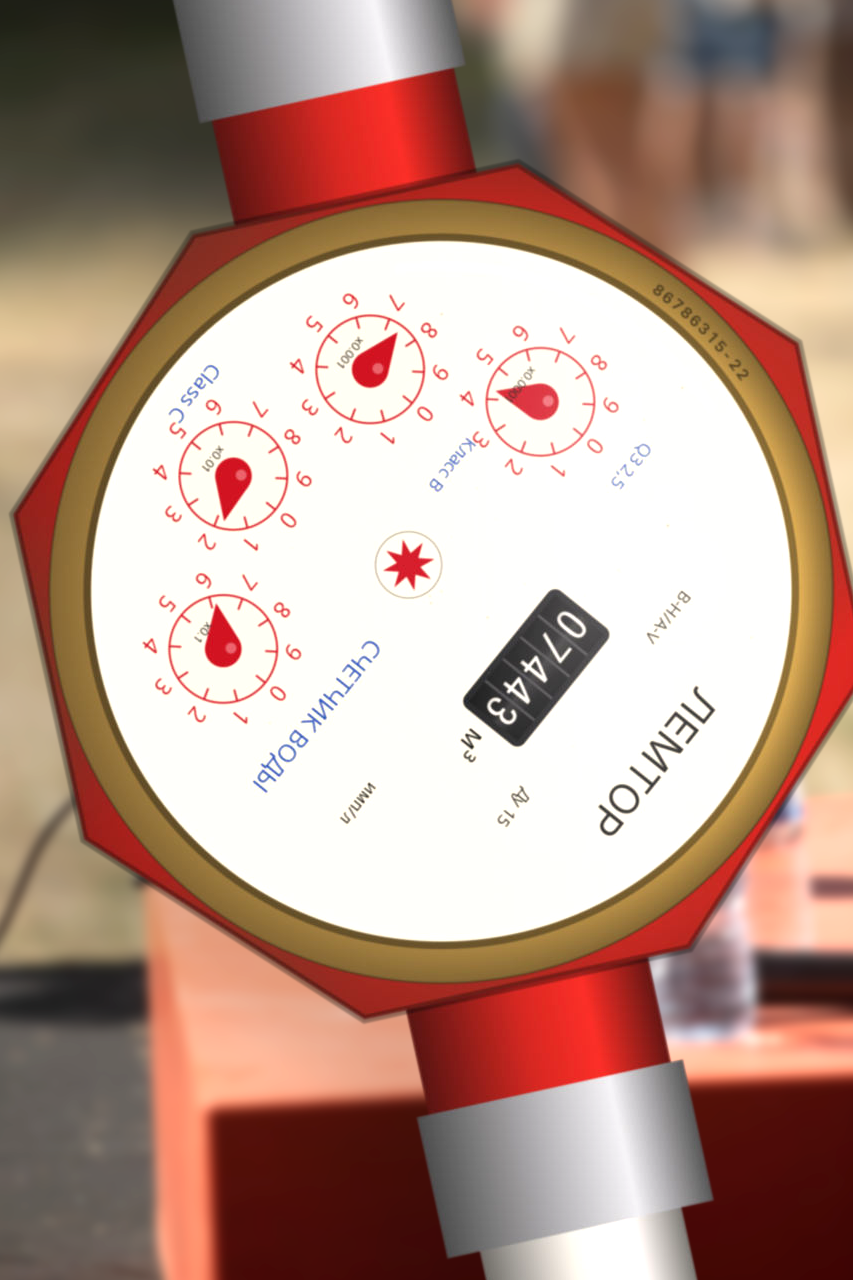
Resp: 7443.6174,m³
